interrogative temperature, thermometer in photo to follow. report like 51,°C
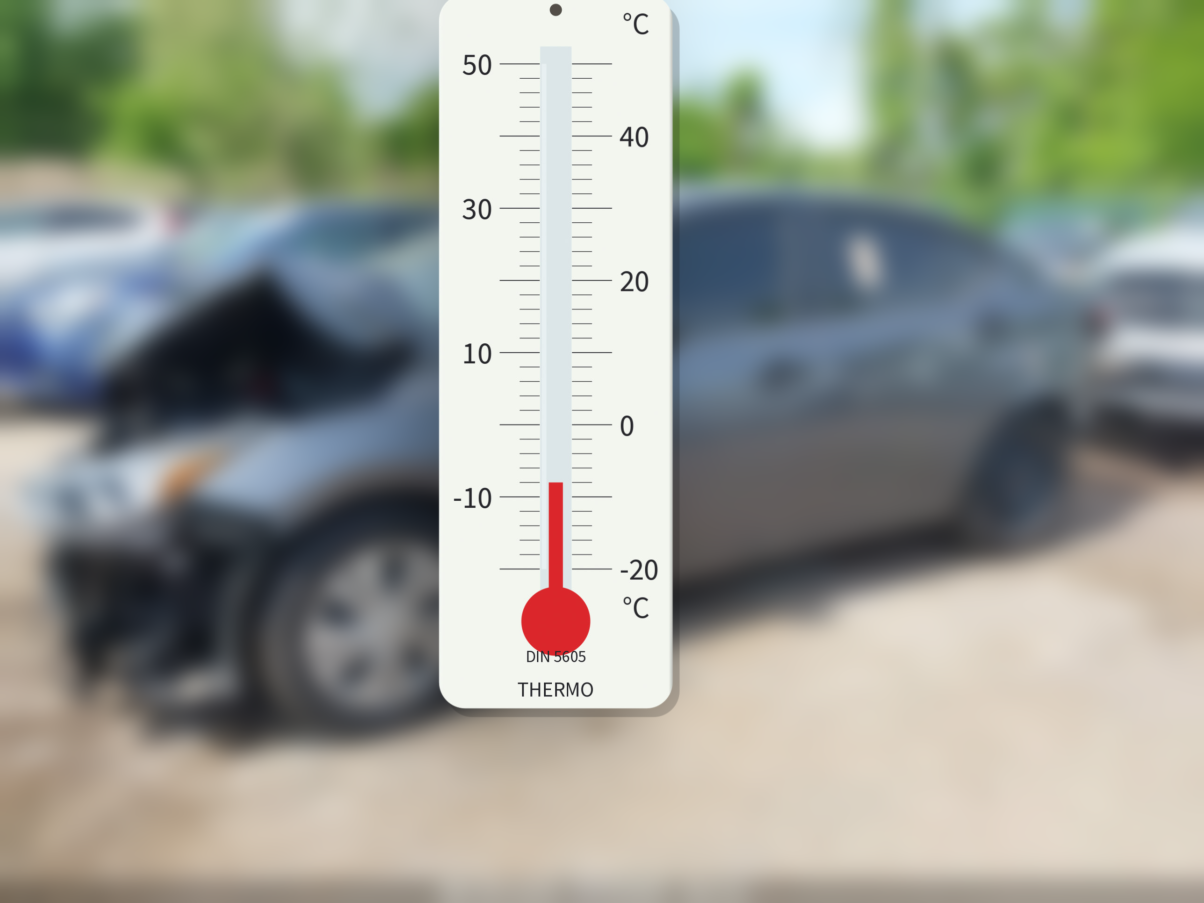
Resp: -8,°C
